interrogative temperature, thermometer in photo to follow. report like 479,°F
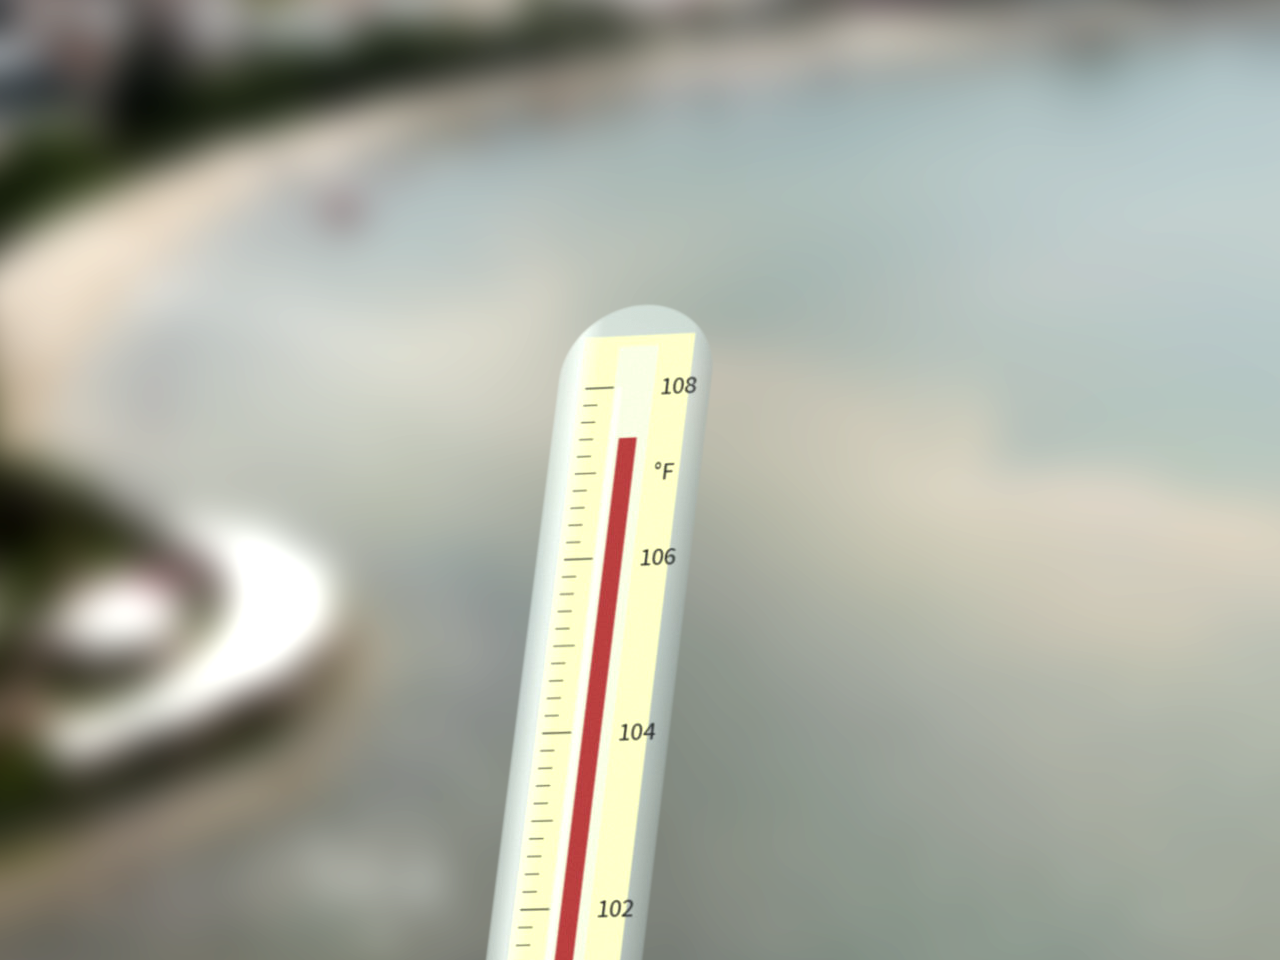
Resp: 107.4,°F
